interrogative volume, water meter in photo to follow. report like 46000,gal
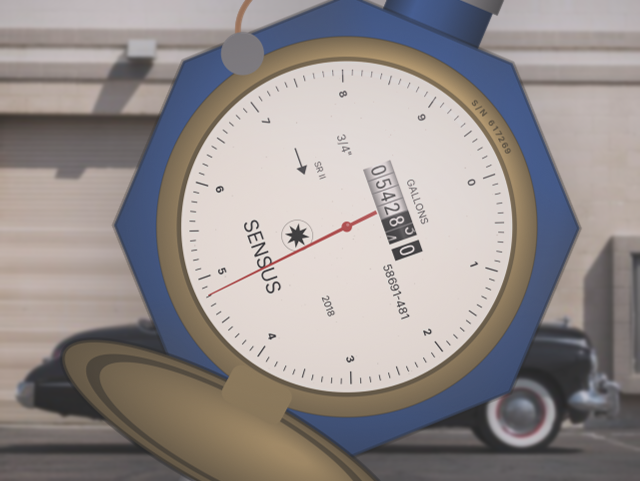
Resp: 542834.8,gal
